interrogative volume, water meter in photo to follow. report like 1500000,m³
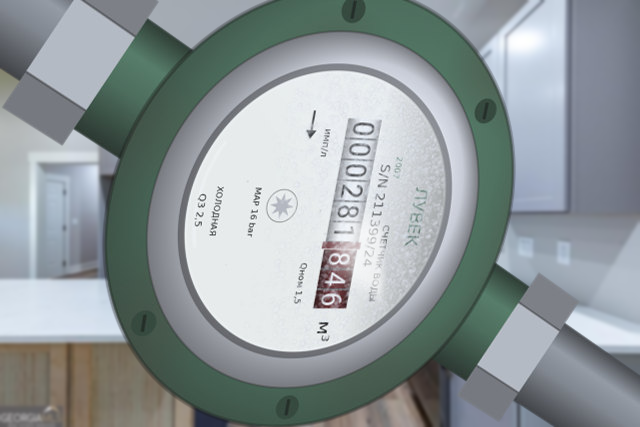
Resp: 281.846,m³
